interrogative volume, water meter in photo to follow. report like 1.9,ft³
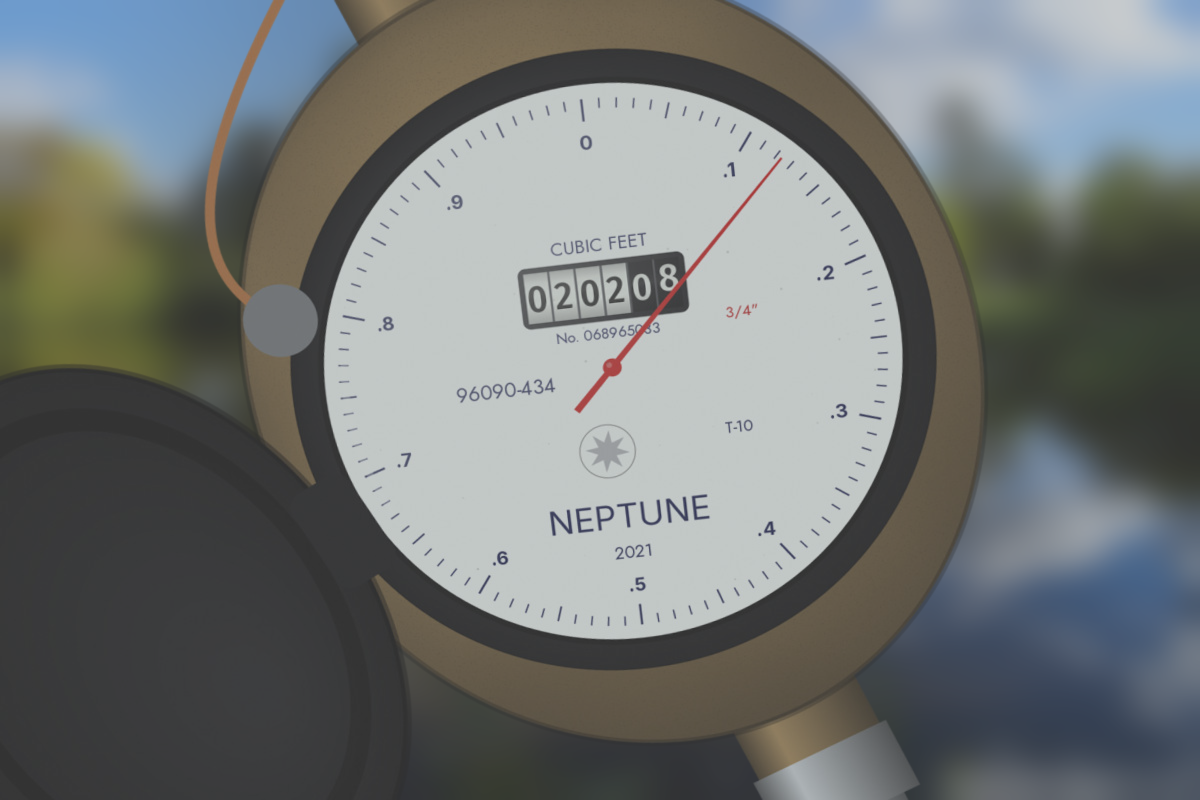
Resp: 20208.12,ft³
